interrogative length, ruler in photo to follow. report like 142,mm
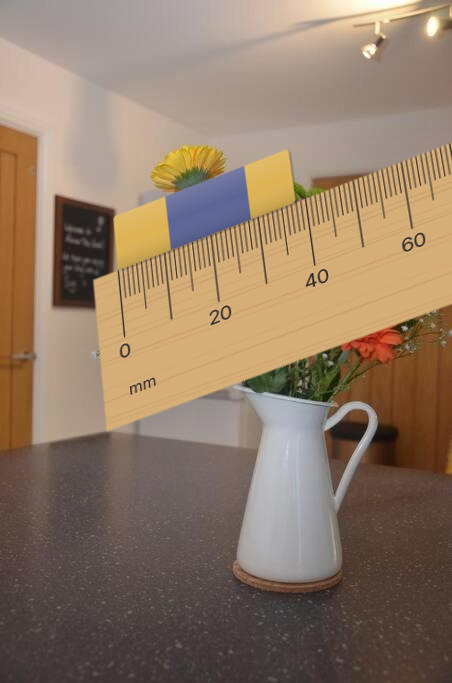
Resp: 38,mm
